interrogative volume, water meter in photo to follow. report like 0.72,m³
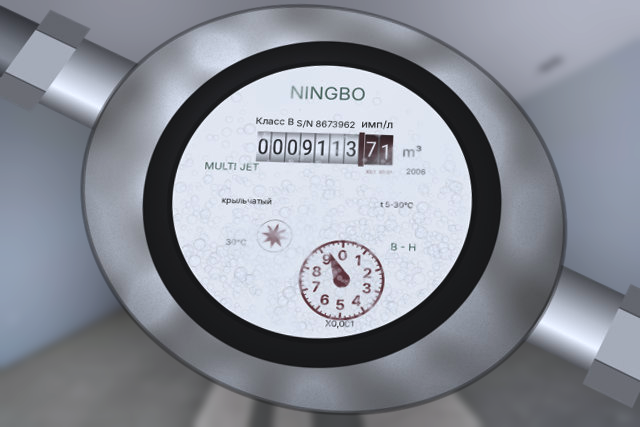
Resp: 9113.709,m³
